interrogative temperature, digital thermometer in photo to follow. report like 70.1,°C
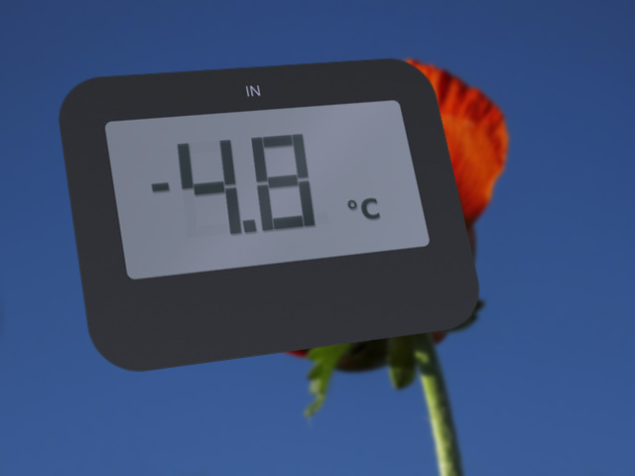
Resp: -4.8,°C
